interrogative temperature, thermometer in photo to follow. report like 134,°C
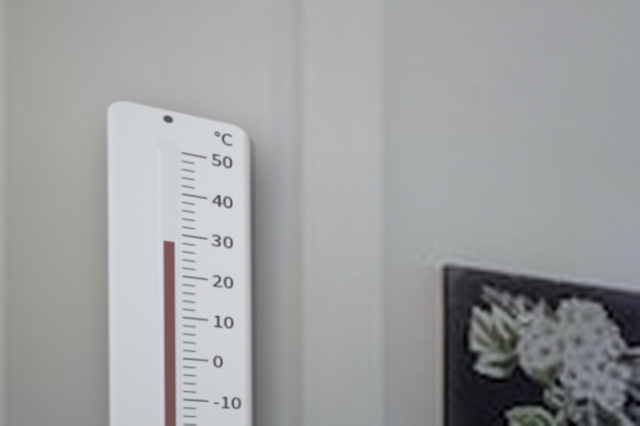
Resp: 28,°C
